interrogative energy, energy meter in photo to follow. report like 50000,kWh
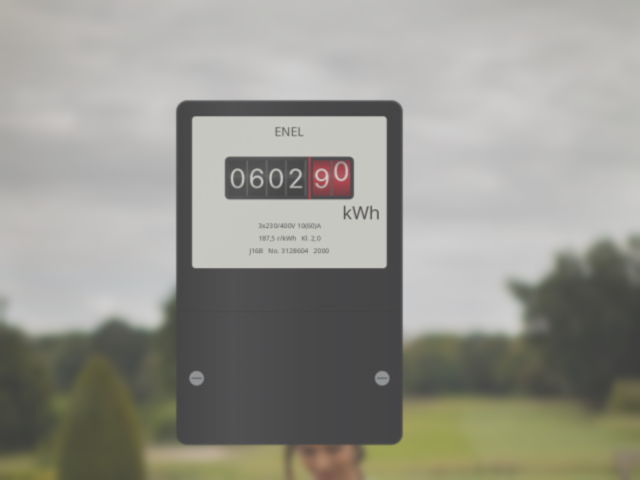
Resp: 602.90,kWh
